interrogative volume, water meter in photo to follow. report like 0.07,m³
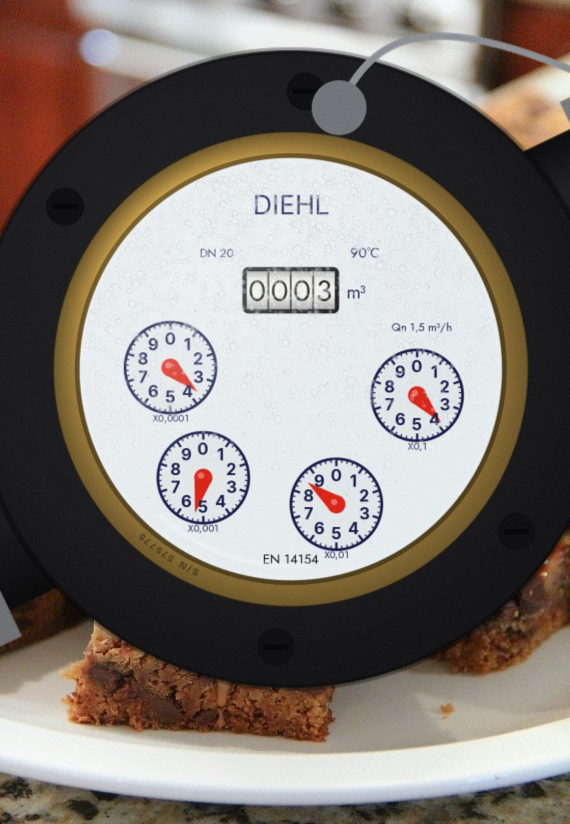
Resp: 3.3853,m³
